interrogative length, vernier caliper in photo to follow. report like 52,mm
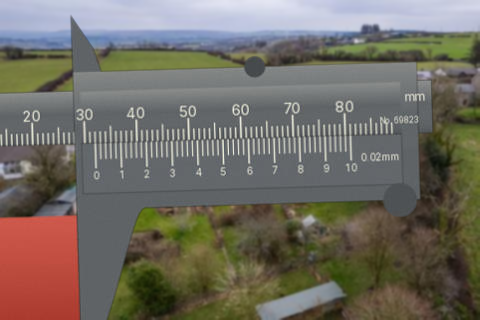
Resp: 32.0,mm
